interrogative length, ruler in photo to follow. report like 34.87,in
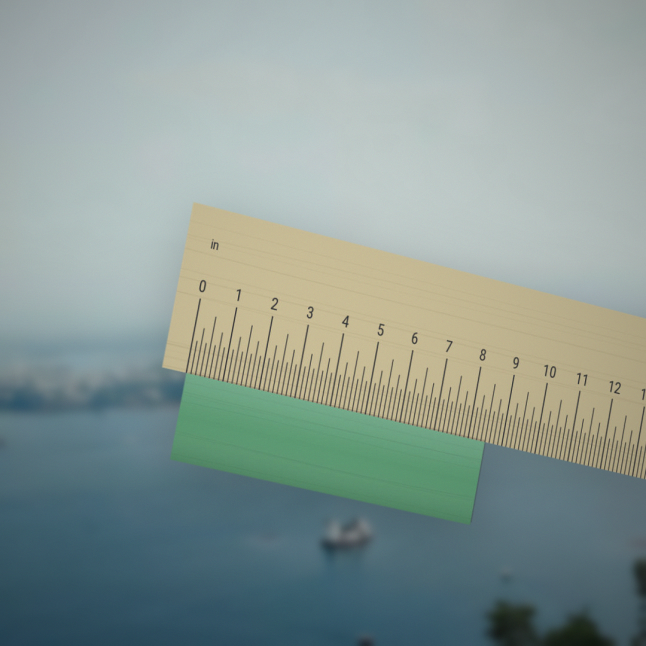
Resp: 8.5,in
